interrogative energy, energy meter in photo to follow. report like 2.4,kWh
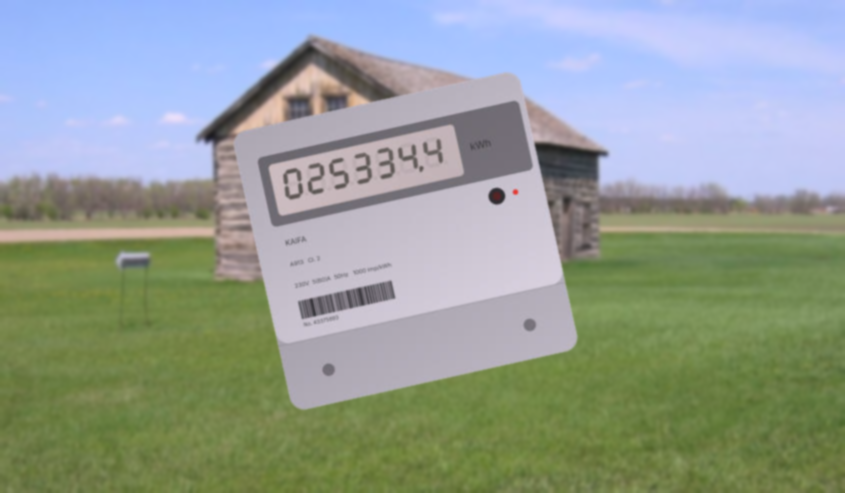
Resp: 25334.4,kWh
